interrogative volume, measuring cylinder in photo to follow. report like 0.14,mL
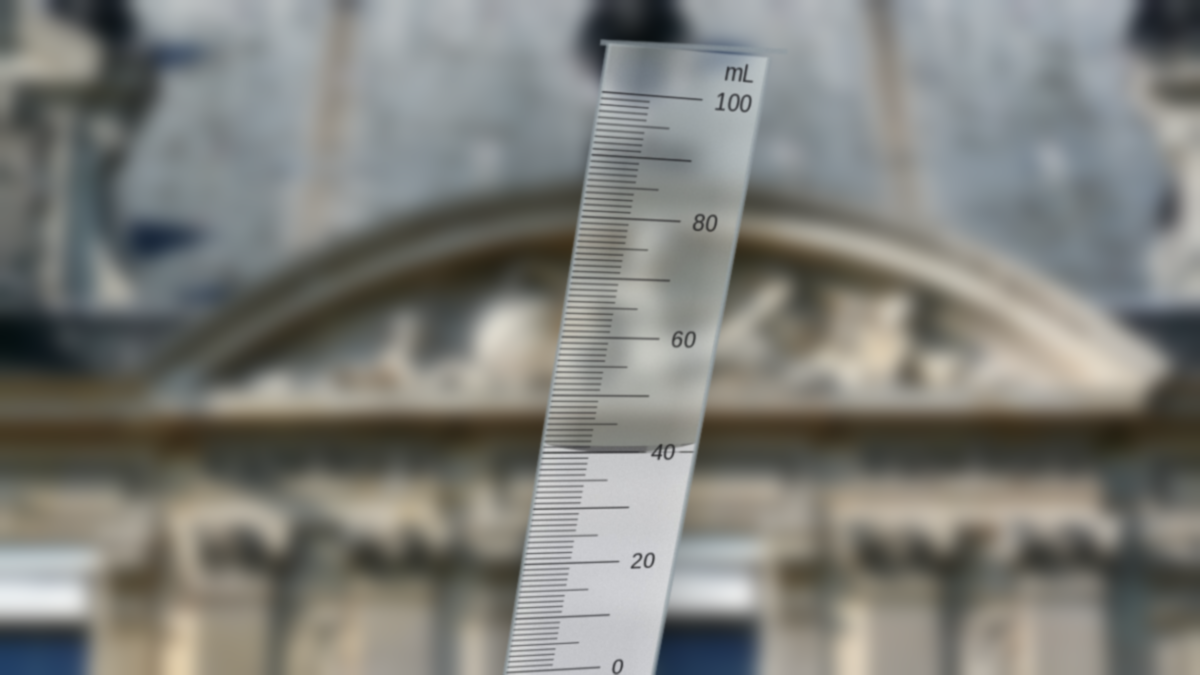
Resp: 40,mL
